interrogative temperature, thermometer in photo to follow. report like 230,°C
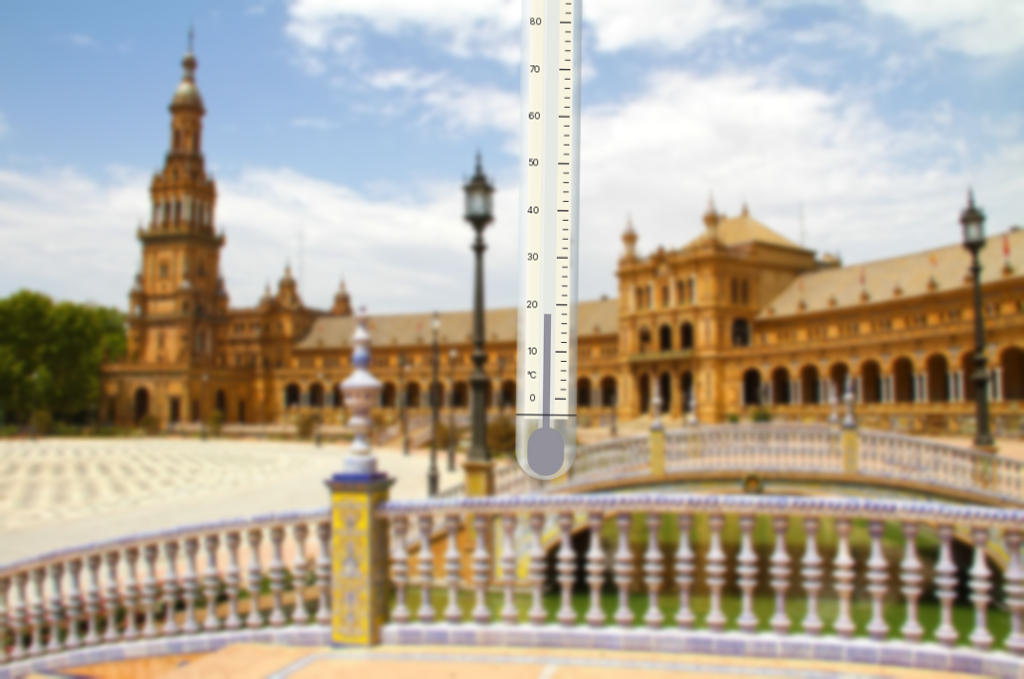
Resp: 18,°C
